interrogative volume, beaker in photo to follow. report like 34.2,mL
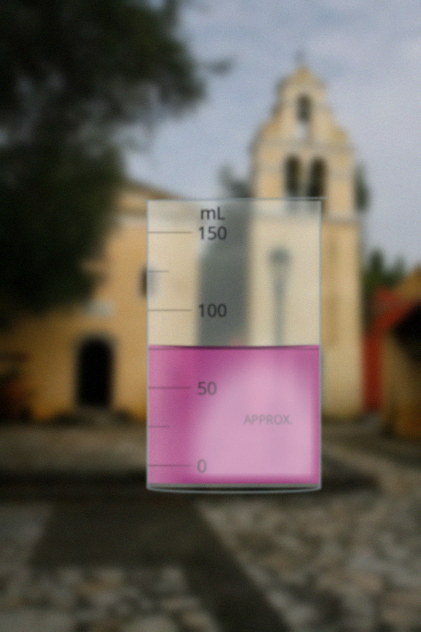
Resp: 75,mL
